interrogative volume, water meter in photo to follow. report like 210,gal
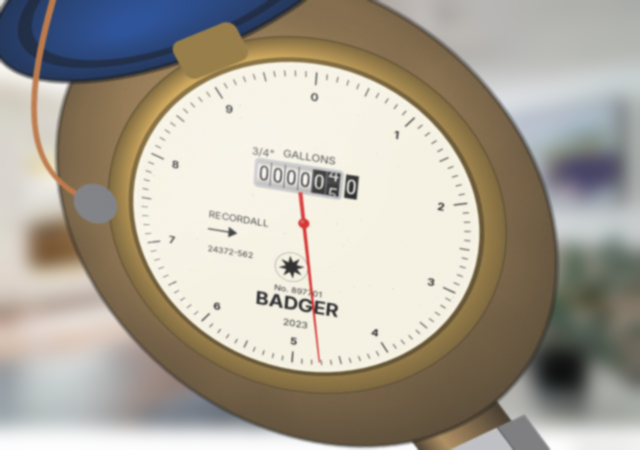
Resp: 44.7,gal
